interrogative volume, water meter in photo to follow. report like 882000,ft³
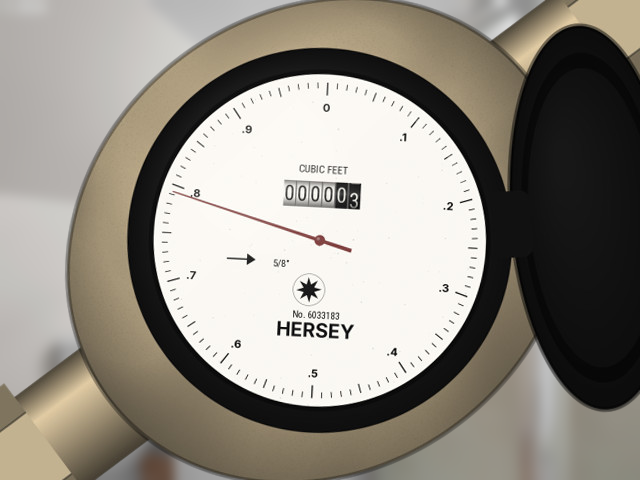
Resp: 2.79,ft³
